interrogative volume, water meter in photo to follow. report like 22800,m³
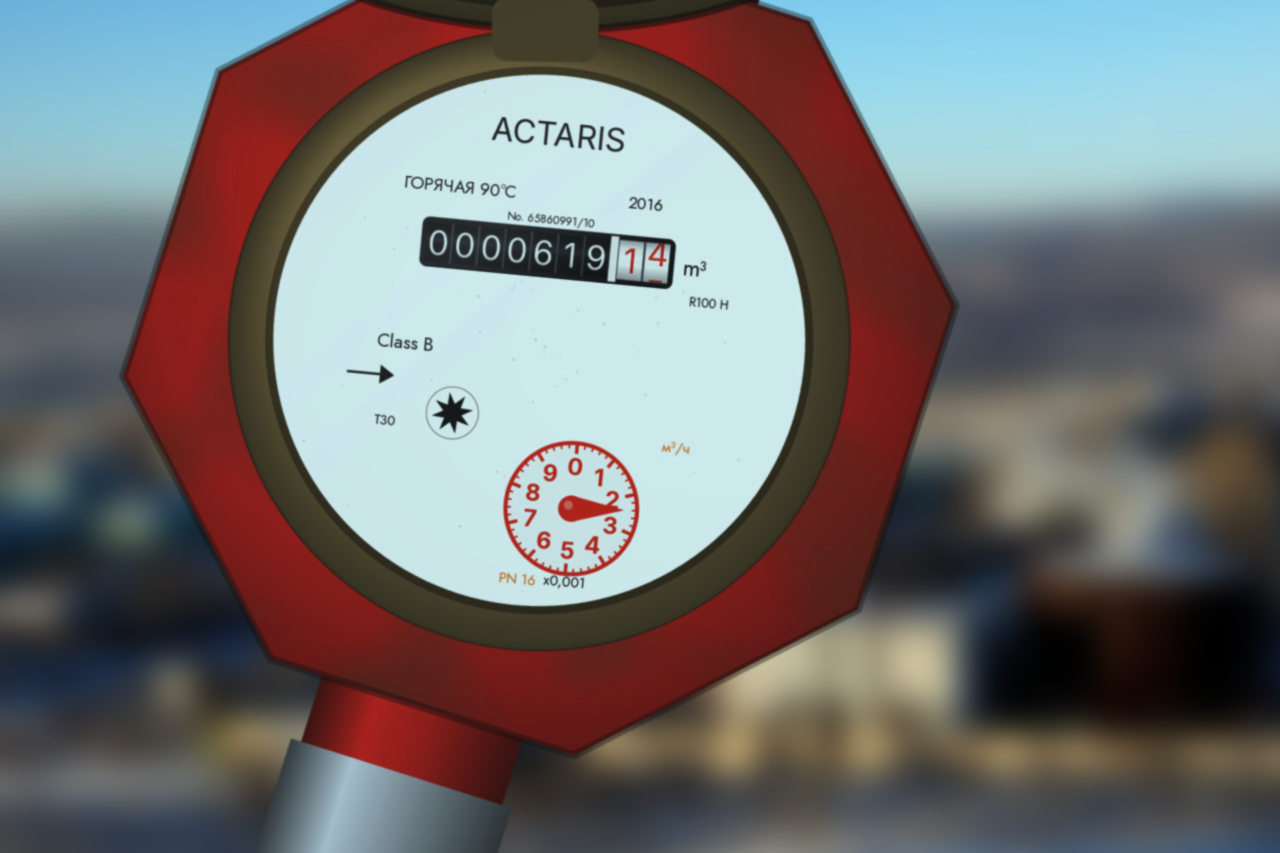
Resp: 619.142,m³
